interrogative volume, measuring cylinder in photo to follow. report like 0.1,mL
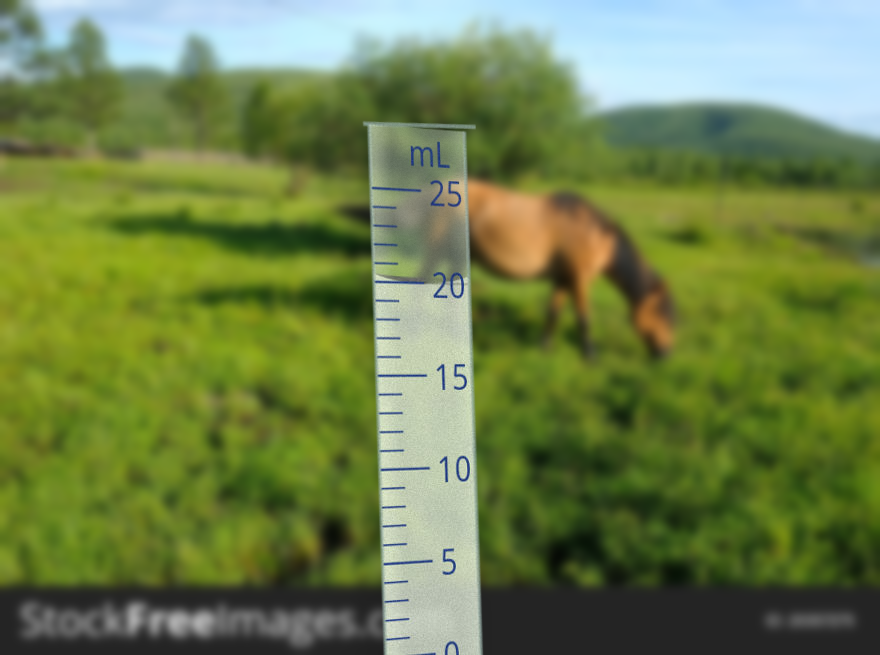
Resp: 20,mL
